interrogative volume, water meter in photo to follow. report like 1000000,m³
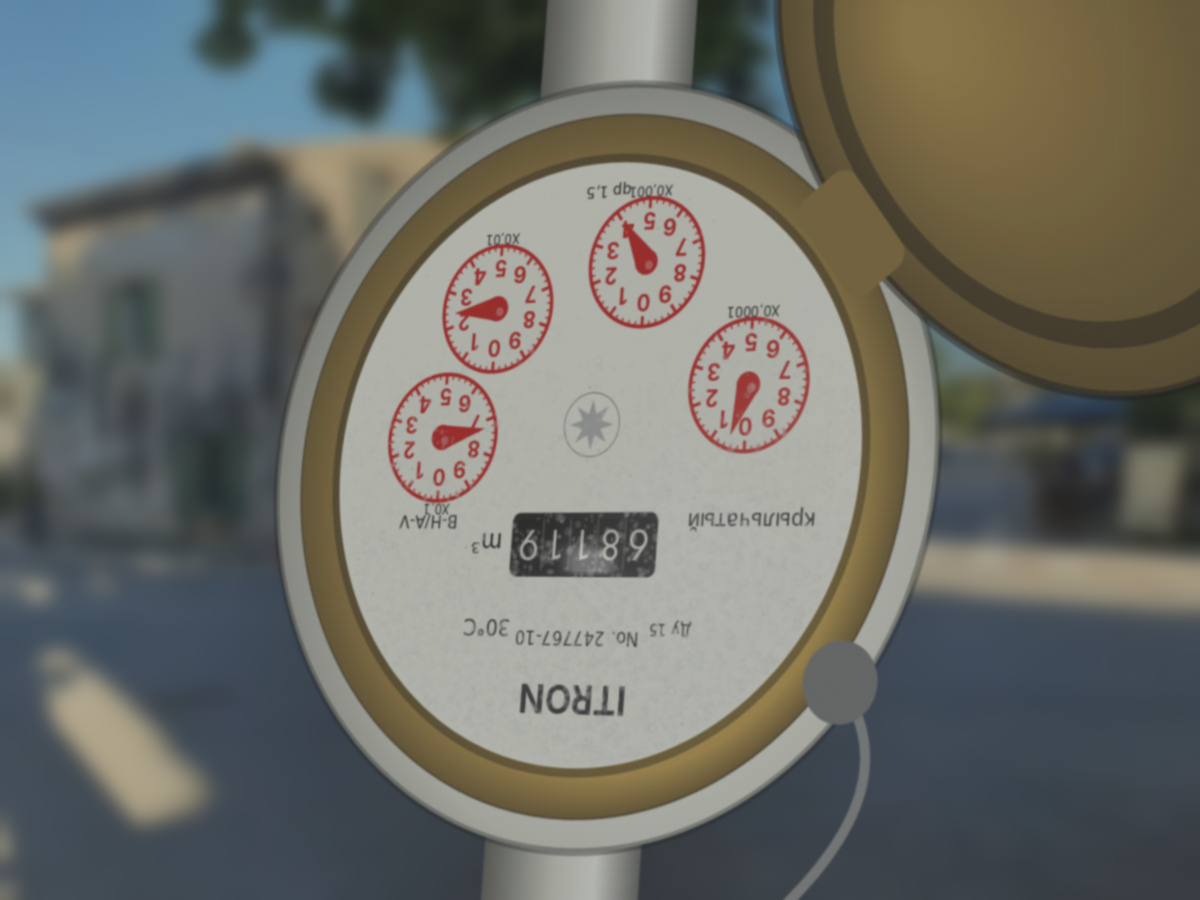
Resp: 68119.7240,m³
